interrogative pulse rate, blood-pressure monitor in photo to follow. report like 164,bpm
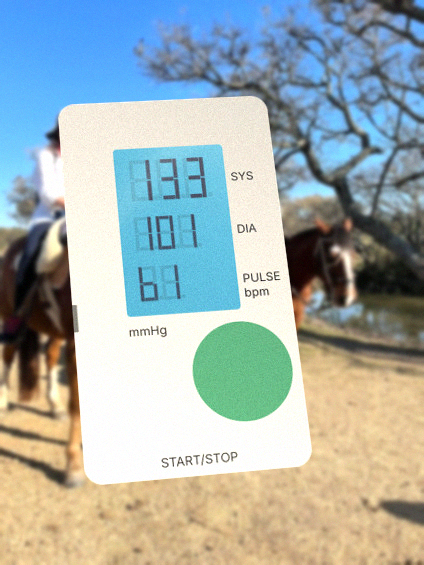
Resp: 61,bpm
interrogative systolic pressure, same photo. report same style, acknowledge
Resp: 133,mmHg
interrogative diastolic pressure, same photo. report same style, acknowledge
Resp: 101,mmHg
